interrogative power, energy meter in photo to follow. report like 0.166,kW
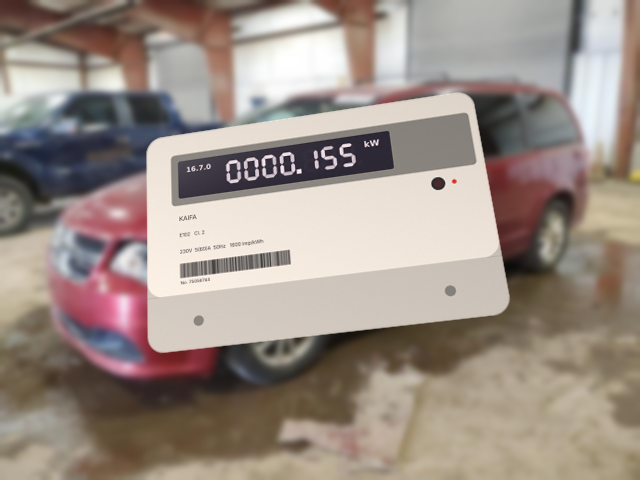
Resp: 0.155,kW
